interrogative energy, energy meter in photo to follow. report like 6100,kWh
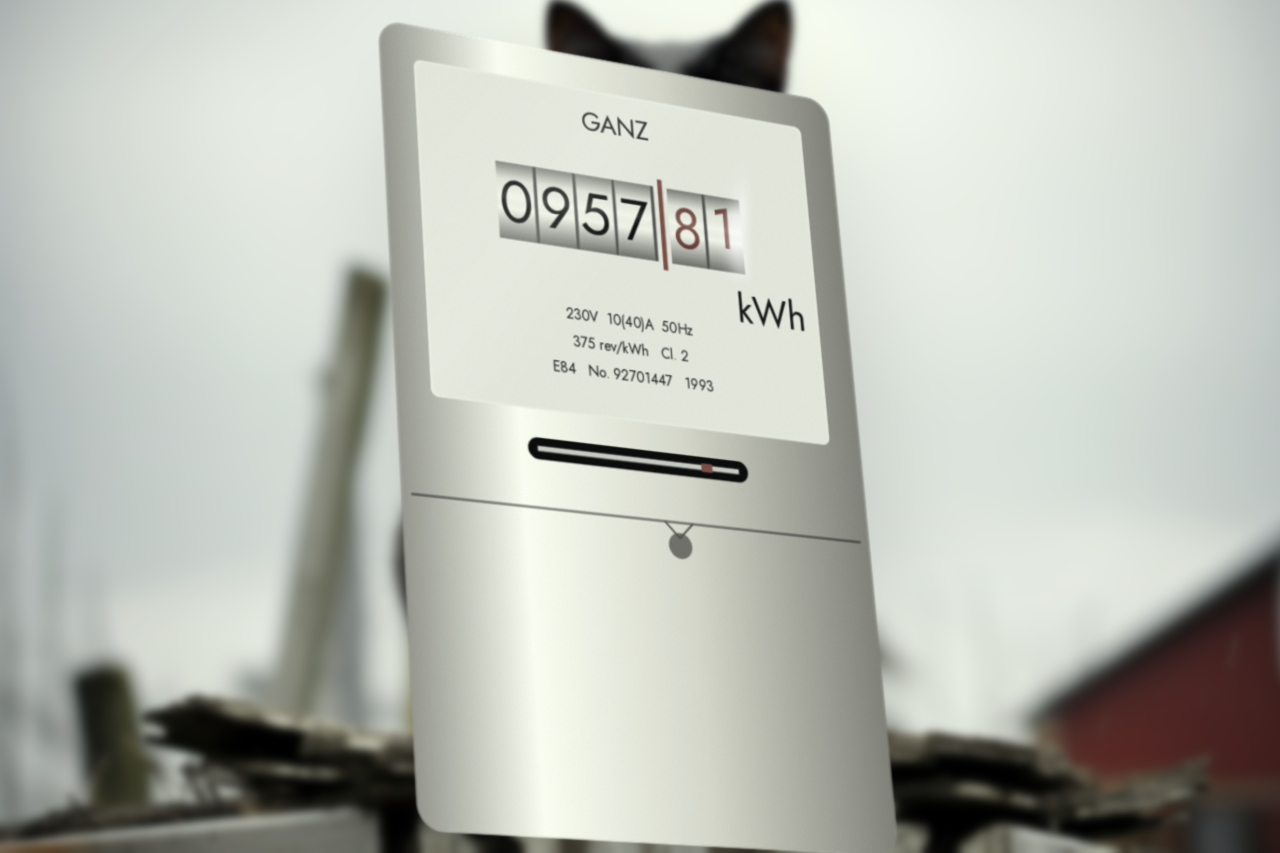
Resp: 957.81,kWh
